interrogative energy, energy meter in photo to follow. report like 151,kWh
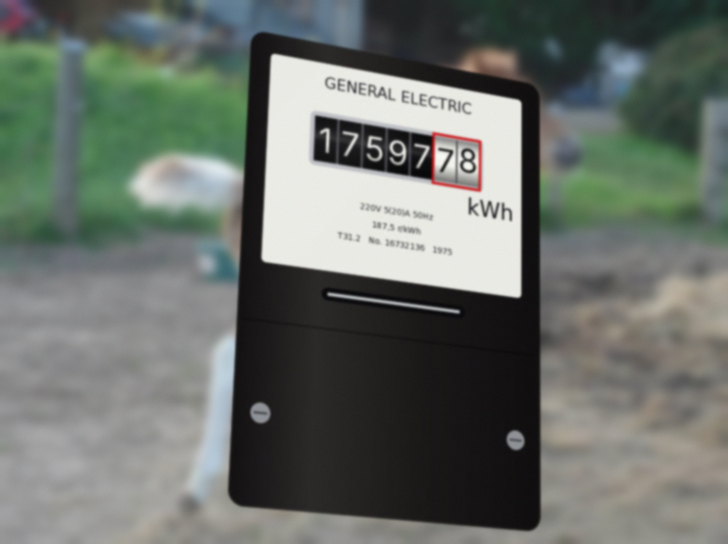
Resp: 17597.78,kWh
